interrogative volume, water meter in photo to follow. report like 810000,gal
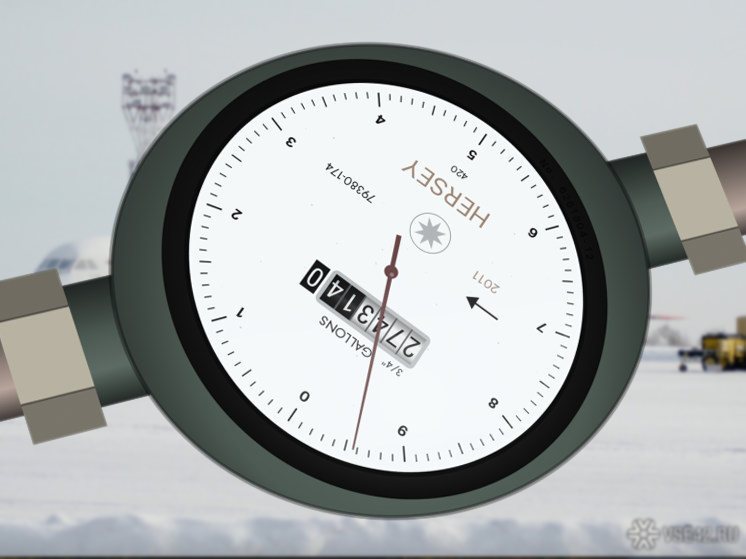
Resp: 2743139.4,gal
